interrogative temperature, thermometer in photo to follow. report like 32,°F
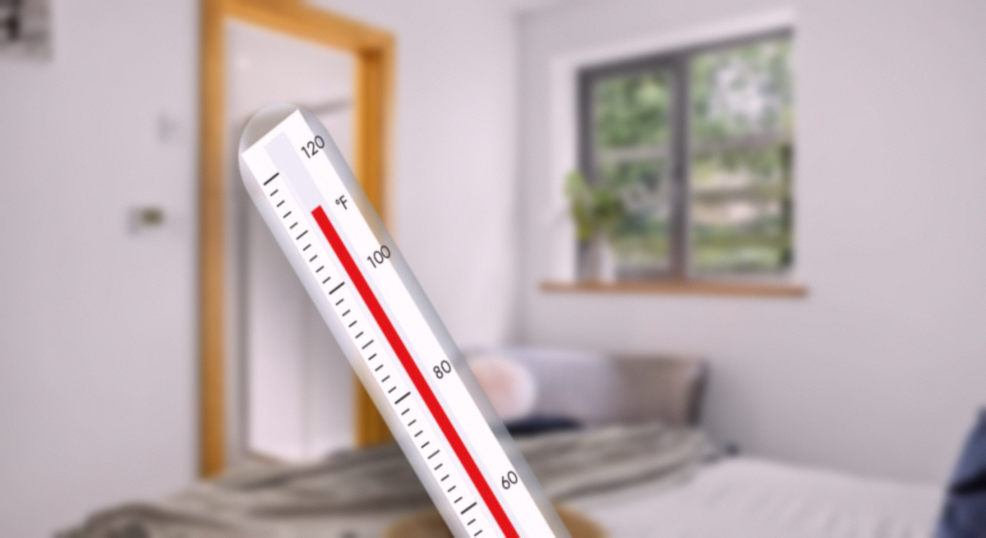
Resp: 112,°F
